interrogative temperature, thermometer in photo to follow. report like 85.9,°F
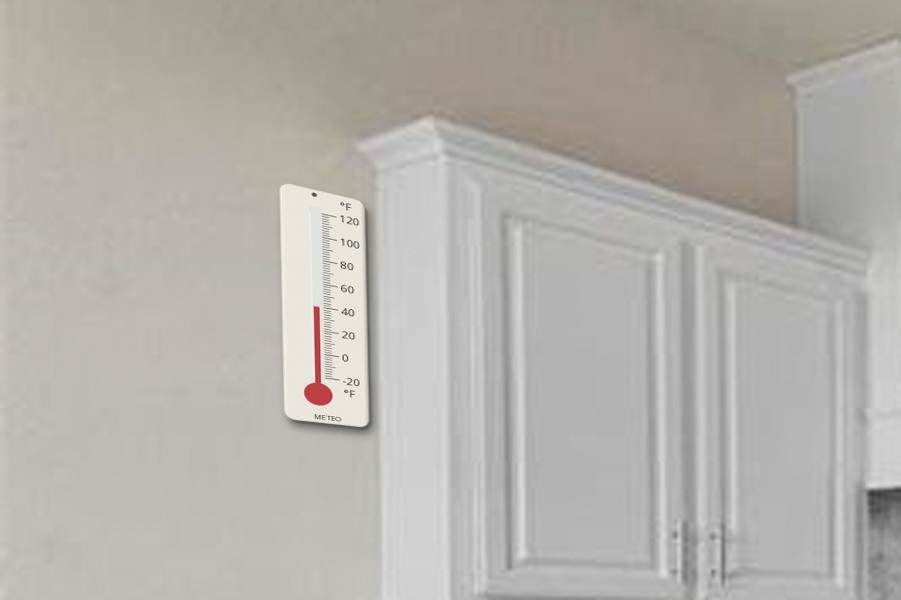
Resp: 40,°F
